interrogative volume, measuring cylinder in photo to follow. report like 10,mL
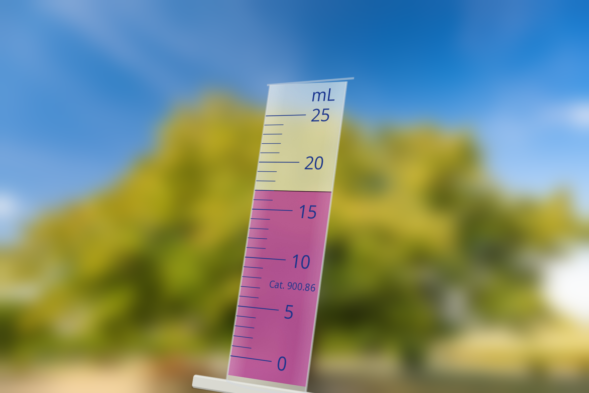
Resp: 17,mL
